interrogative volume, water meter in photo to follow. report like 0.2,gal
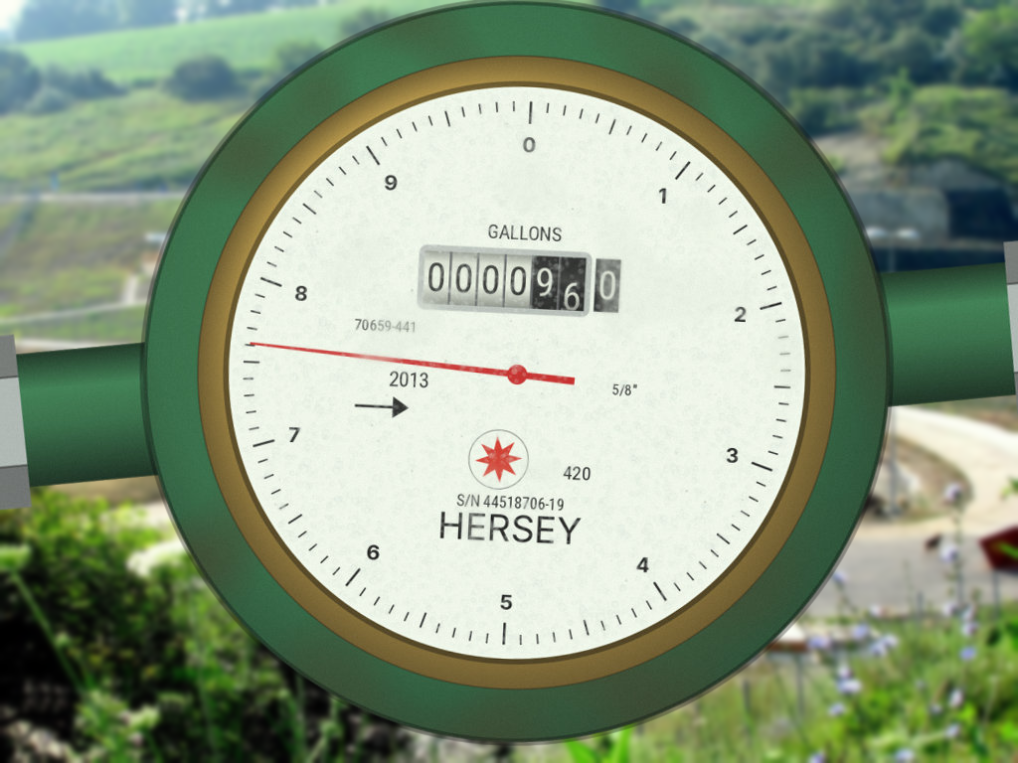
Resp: 957.6,gal
